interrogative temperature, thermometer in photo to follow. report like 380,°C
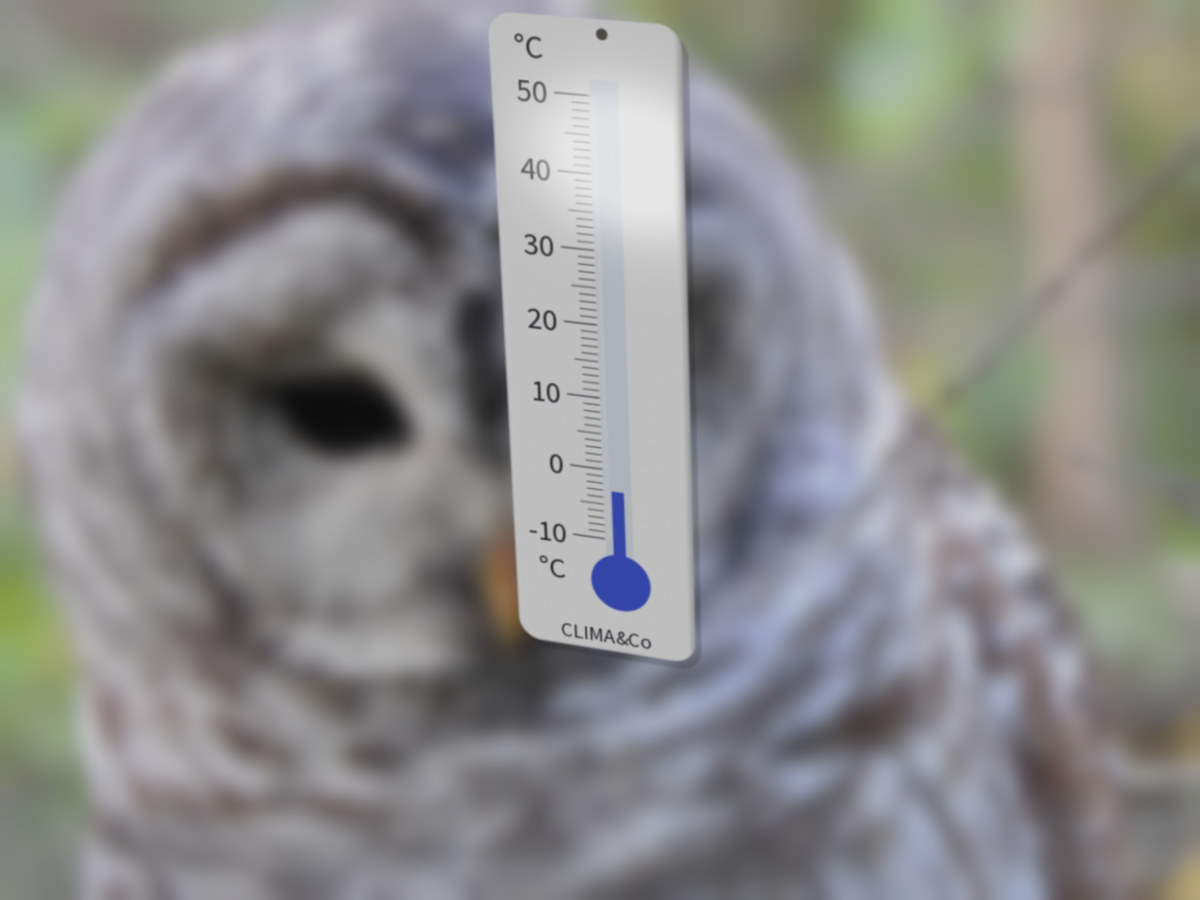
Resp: -3,°C
